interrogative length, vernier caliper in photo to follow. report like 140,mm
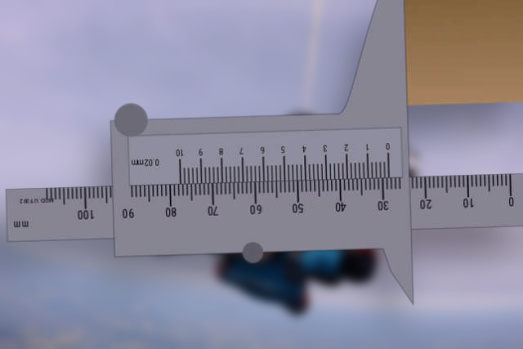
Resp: 28.5,mm
